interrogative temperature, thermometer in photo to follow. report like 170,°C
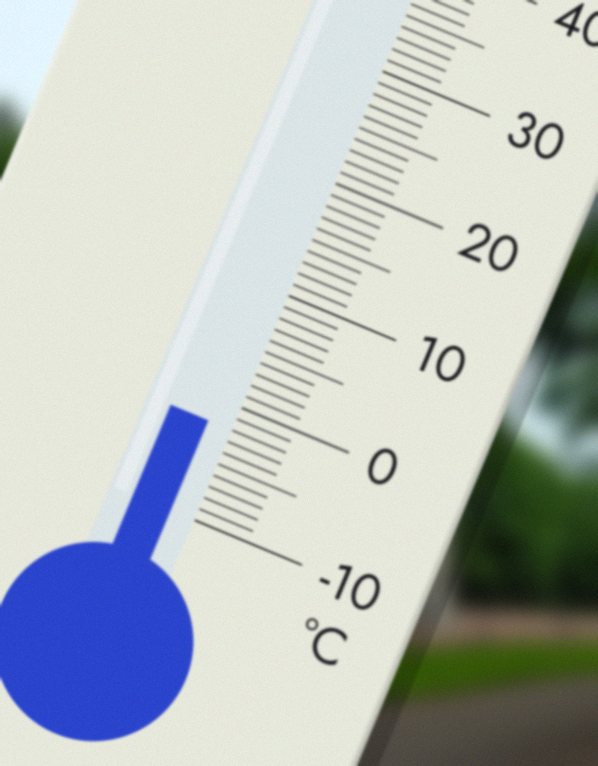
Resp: -2,°C
